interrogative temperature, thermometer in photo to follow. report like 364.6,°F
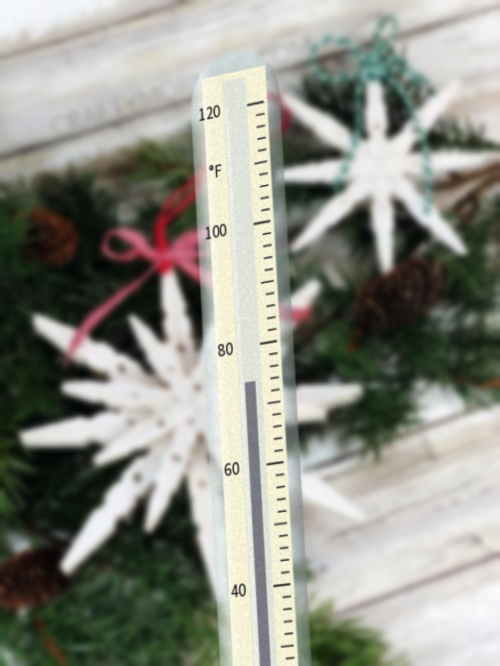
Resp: 74,°F
